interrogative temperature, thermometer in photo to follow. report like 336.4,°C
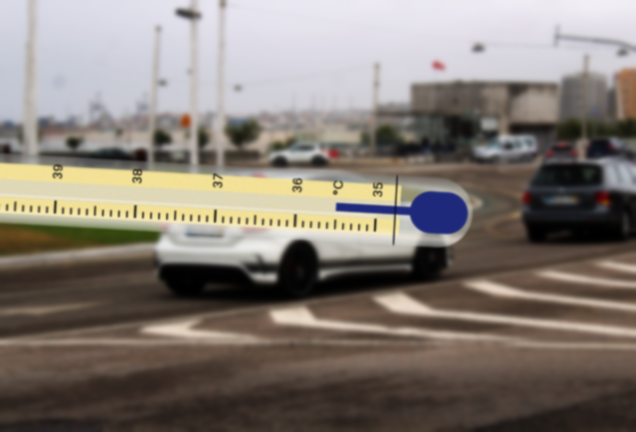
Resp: 35.5,°C
